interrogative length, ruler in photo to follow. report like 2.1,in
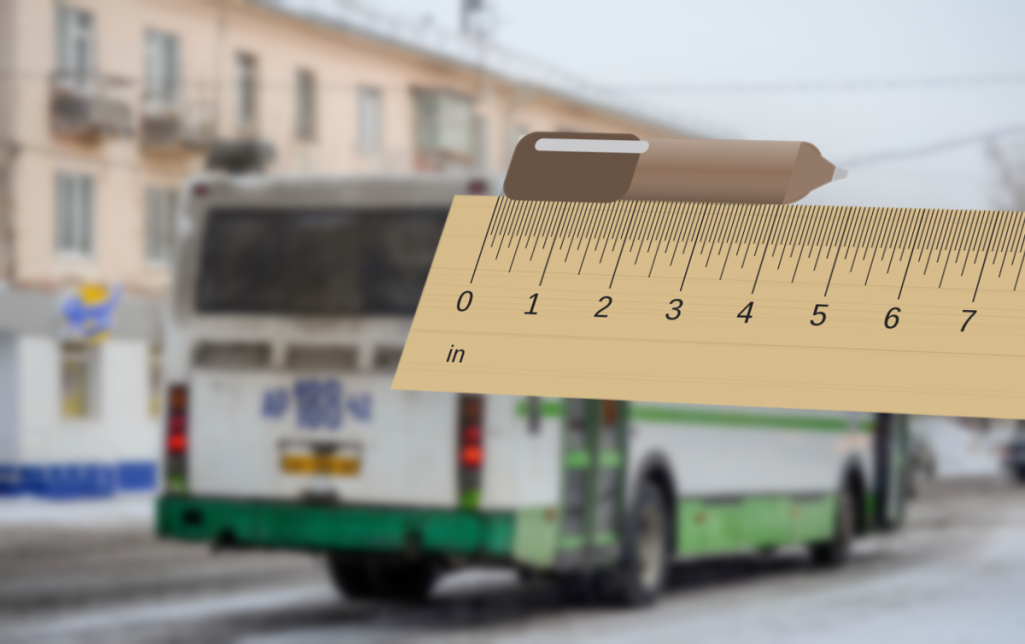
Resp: 4.8125,in
